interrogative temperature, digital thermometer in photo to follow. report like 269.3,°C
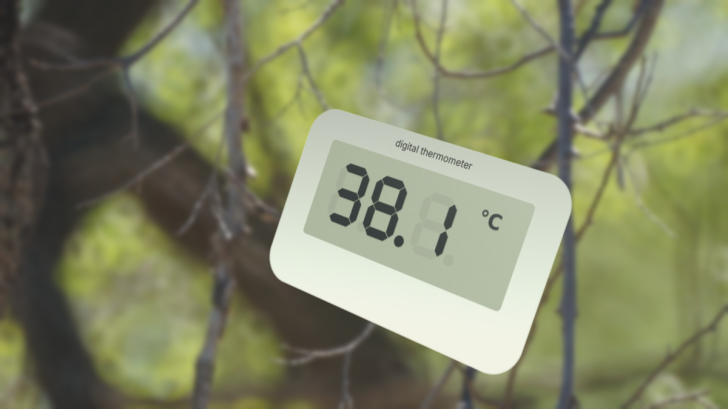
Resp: 38.1,°C
